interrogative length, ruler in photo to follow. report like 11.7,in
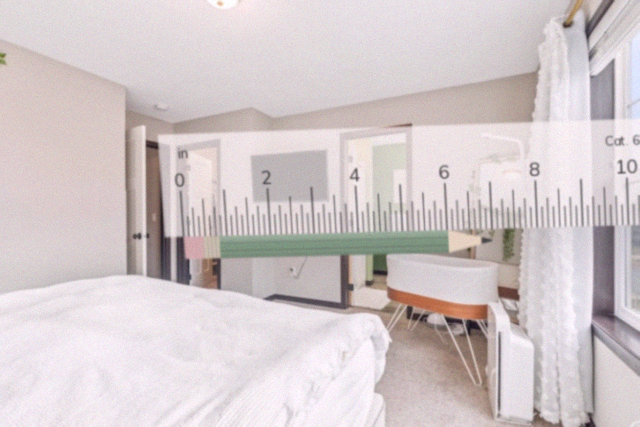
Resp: 7,in
